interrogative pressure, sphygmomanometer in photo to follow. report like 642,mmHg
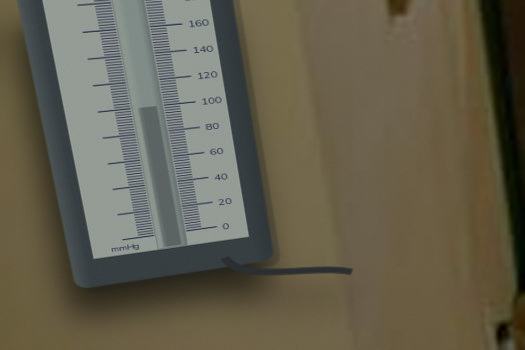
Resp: 100,mmHg
